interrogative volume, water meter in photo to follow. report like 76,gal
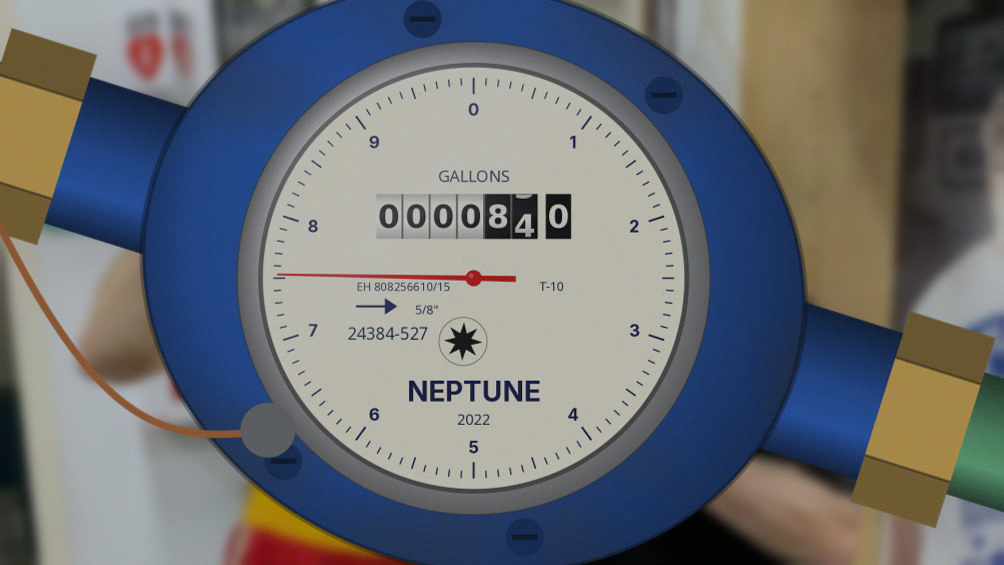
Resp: 837.5,gal
